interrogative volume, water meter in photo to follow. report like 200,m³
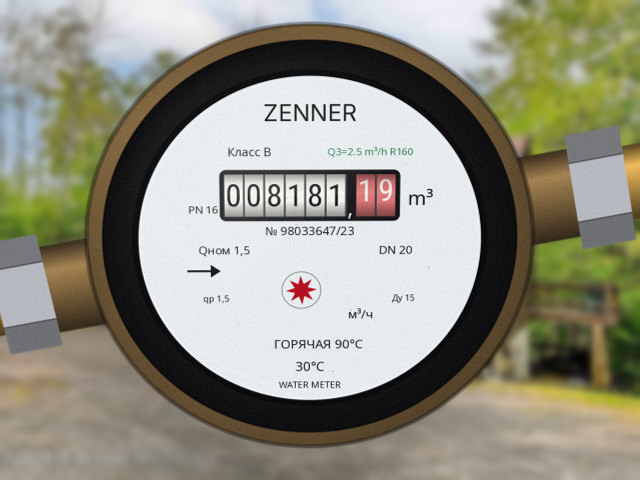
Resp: 8181.19,m³
